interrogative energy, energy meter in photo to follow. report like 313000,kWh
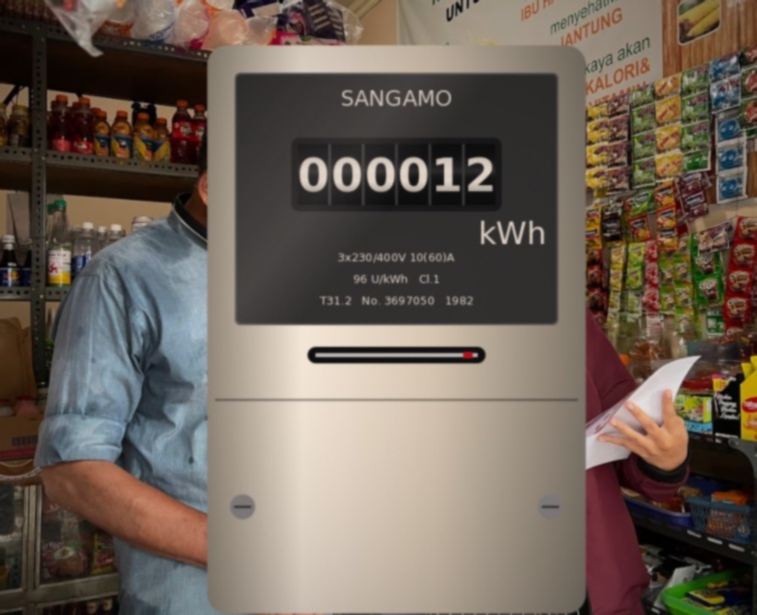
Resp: 12,kWh
